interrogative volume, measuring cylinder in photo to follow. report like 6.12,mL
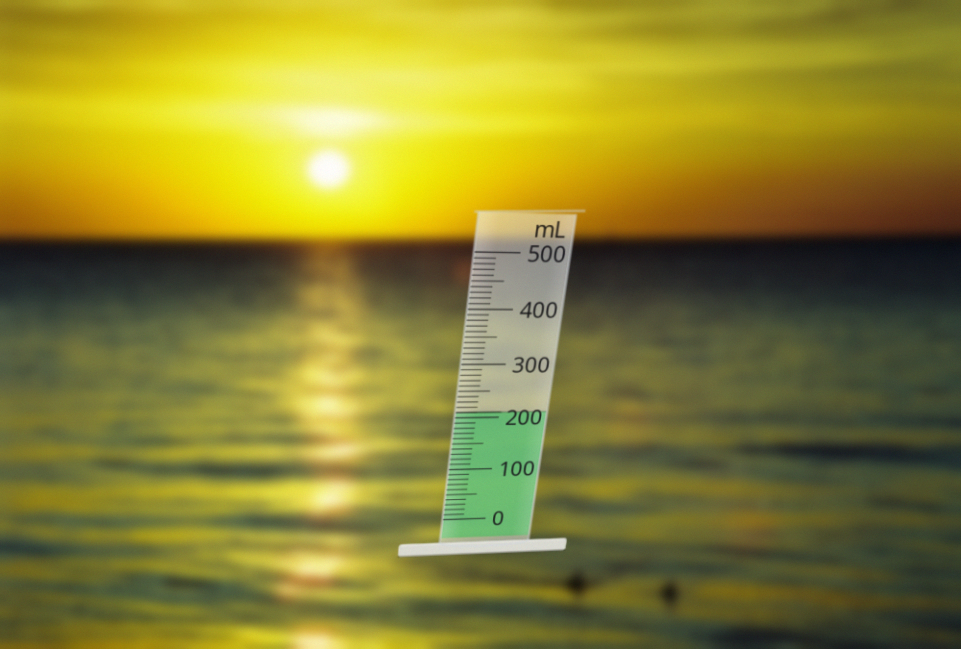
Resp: 210,mL
